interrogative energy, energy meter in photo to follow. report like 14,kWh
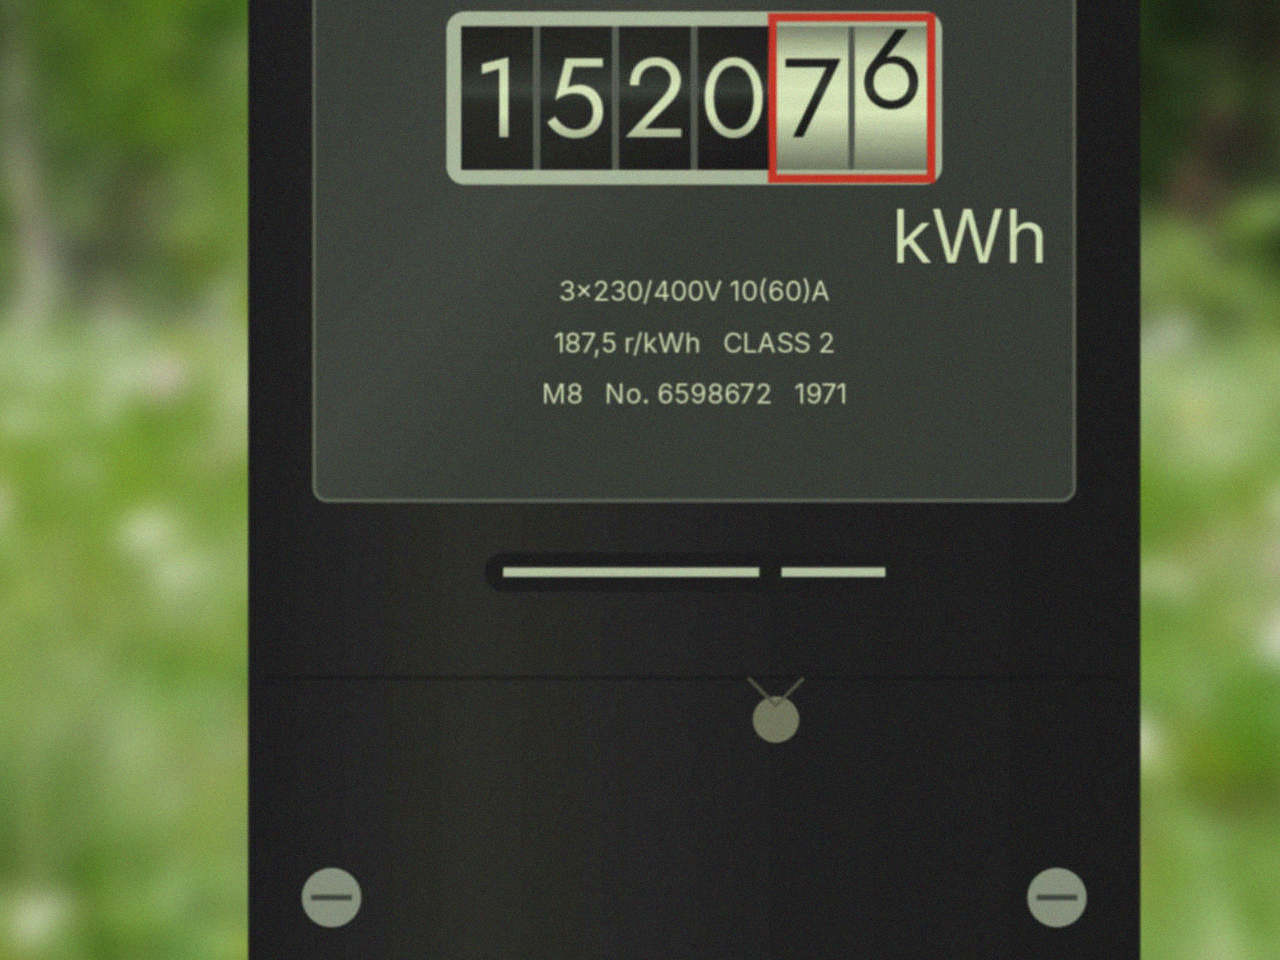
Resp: 1520.76,kWh
